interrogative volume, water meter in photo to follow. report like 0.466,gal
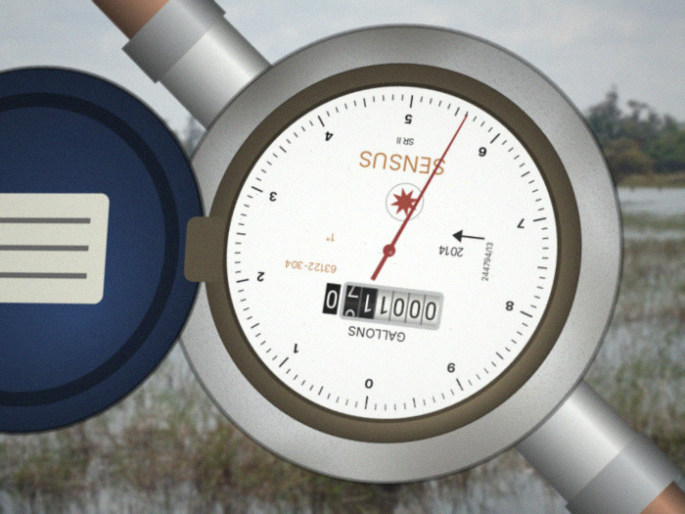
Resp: 1165.6,gal
